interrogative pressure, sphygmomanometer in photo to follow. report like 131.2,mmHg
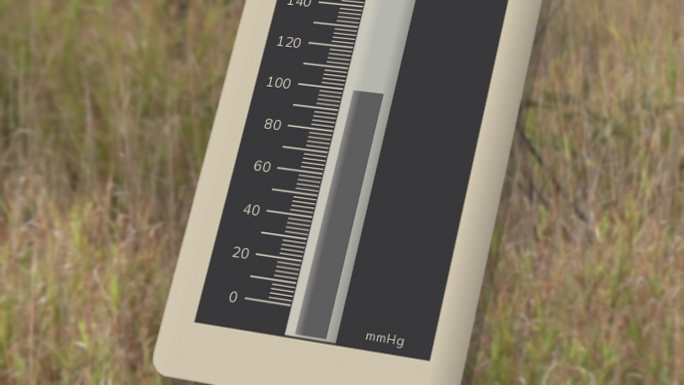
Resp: 100,mmHg
